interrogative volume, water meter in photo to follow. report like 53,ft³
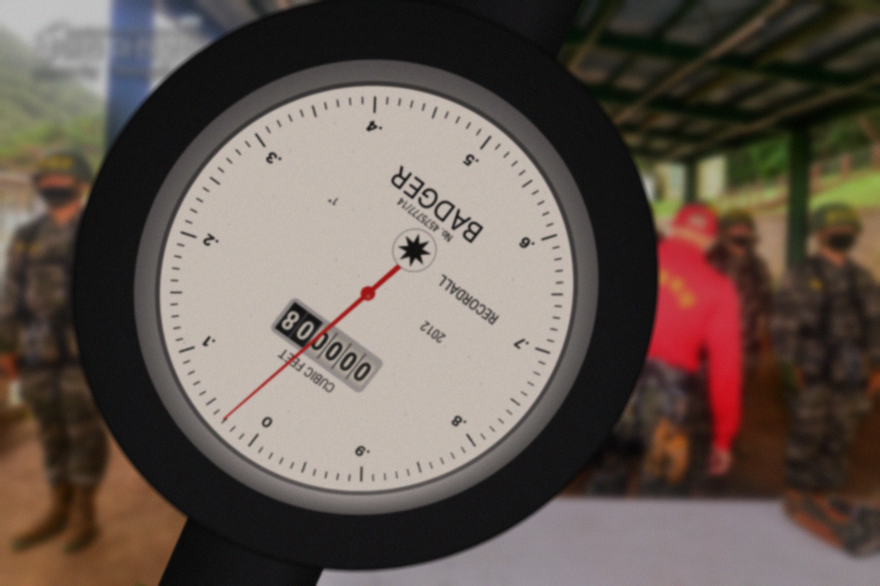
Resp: 8.03,ft³
